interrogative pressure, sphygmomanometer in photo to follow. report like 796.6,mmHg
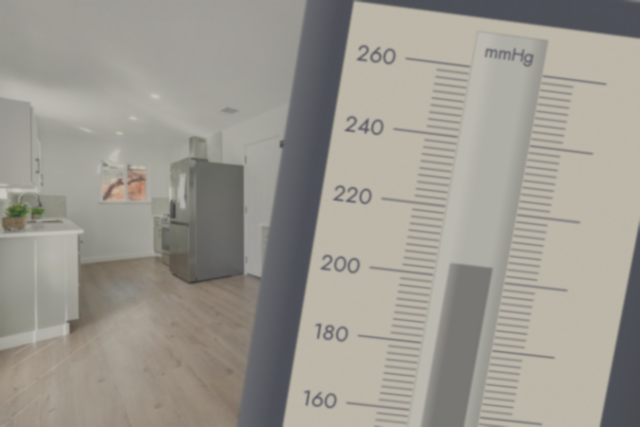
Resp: 204,mmHg
